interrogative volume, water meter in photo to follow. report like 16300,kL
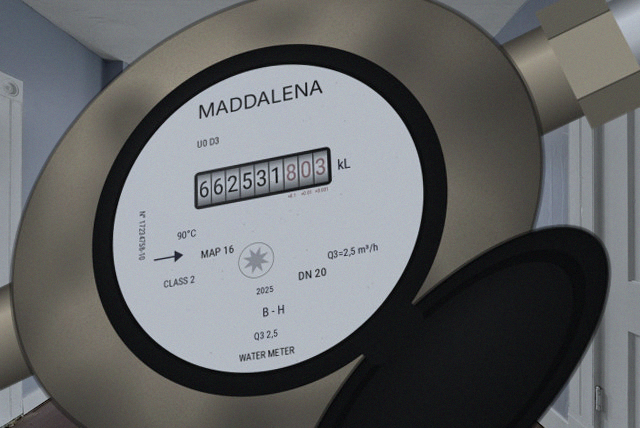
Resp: 662531.803,kL
